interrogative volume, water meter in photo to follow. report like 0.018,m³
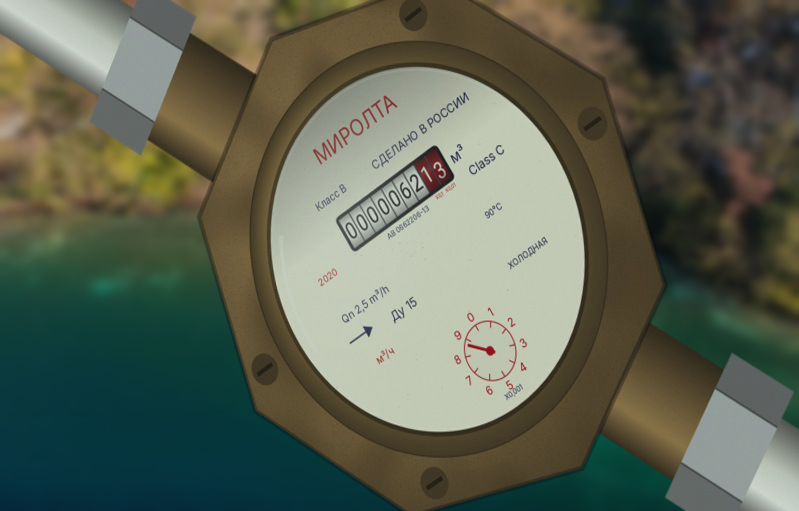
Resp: 62.128,m³
